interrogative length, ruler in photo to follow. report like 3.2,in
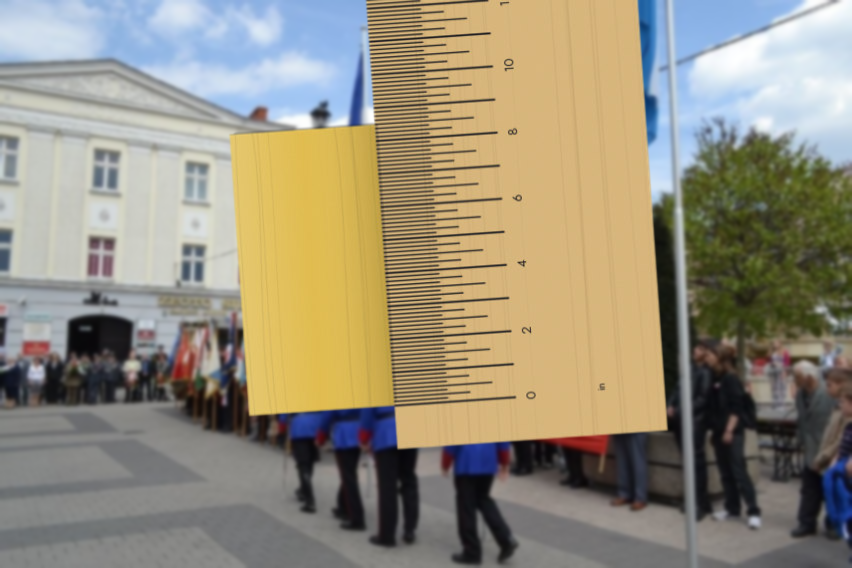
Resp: 8.5,in
